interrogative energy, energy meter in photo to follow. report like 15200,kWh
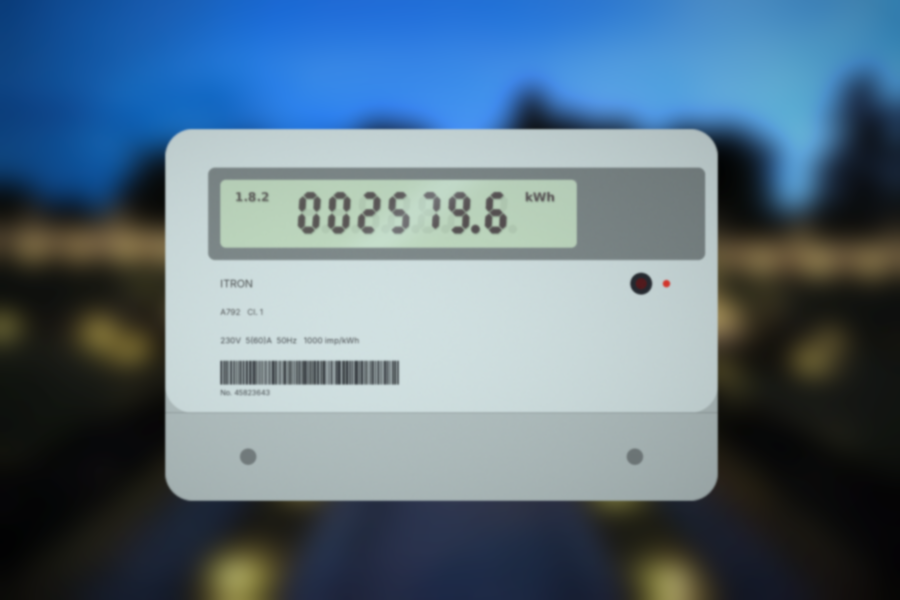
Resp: 2579.6,kWh
